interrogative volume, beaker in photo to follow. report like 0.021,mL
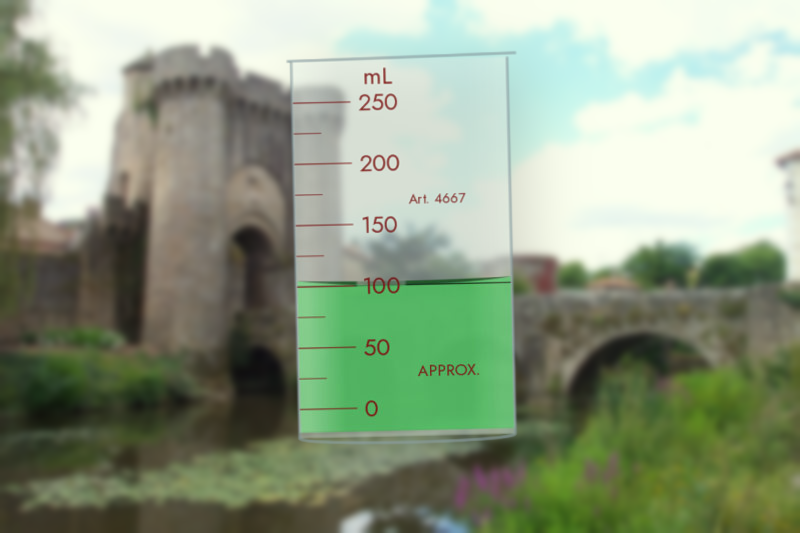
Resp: 100,mL
